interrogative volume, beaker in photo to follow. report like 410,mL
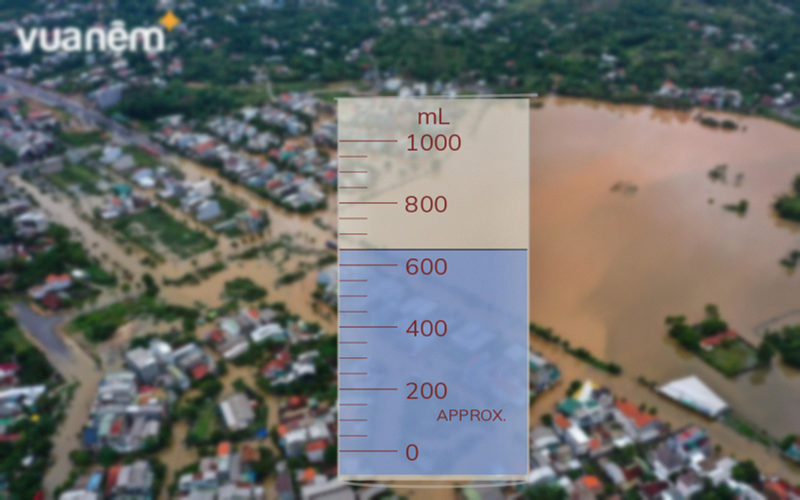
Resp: 650,mL
